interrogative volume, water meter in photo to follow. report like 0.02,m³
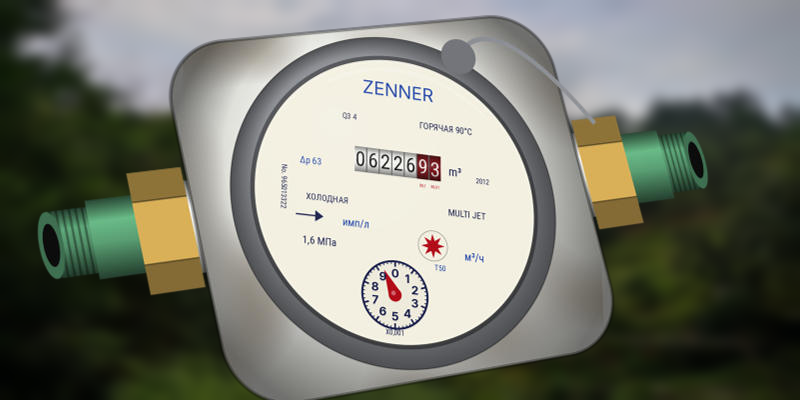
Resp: 6226.929,m³
